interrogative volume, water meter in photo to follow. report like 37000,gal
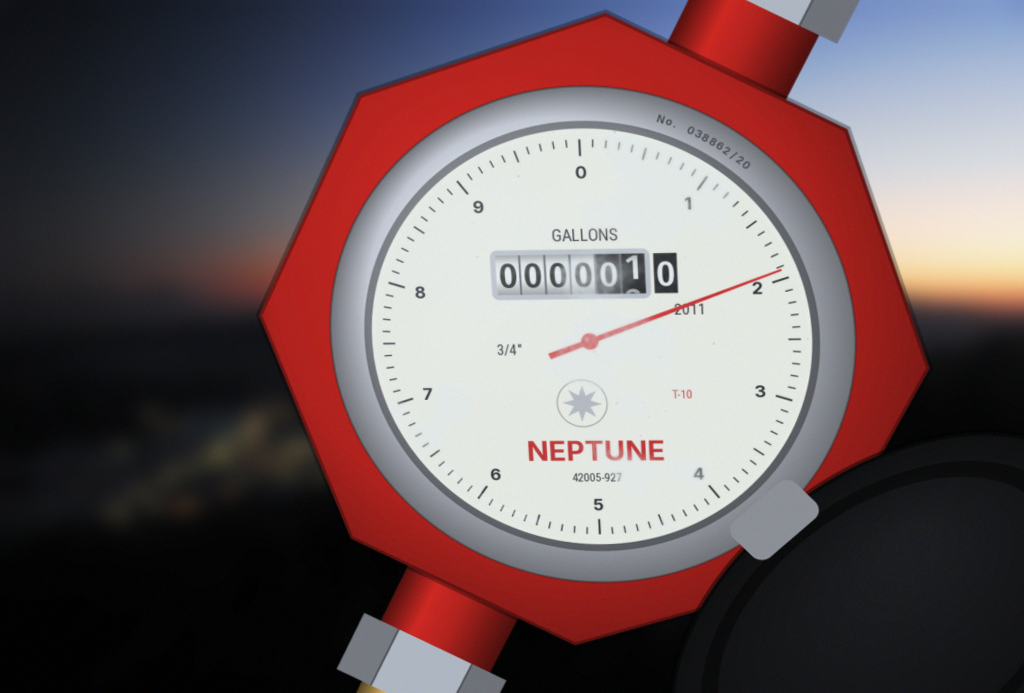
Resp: 11.9,gal
